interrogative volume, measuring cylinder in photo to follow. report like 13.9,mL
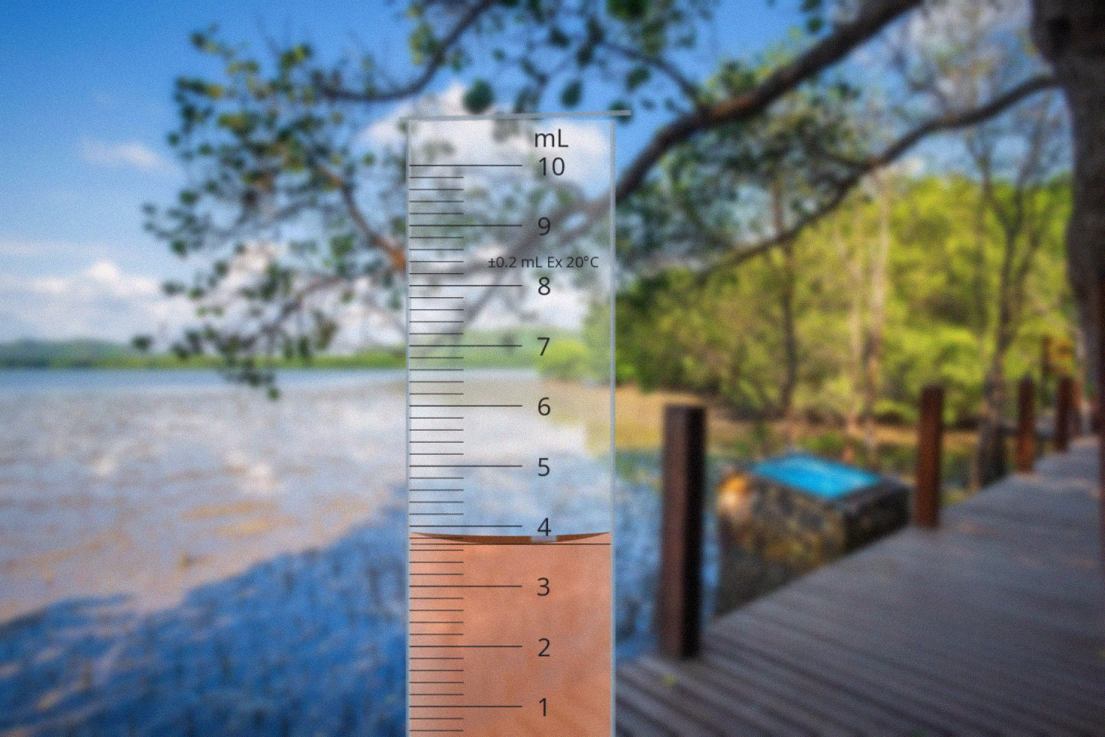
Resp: 3.7,mL
